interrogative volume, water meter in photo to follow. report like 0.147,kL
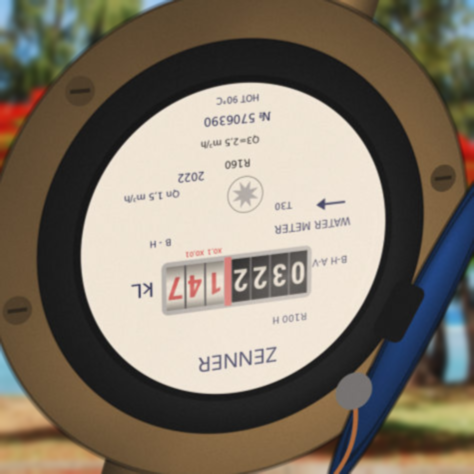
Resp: 322.147,kL
